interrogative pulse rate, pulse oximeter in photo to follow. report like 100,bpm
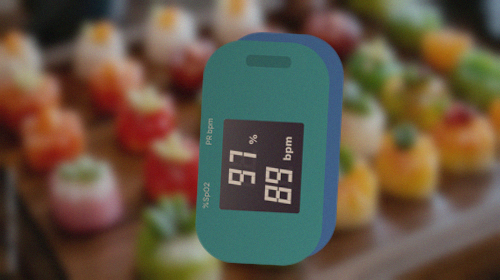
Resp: 89,bpm
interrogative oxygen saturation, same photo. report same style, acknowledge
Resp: 97,%
